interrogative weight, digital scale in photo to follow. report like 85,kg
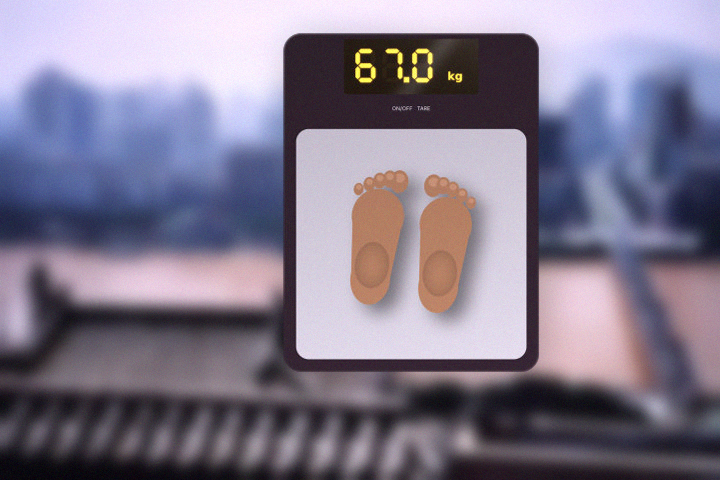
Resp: 67.0,kg
